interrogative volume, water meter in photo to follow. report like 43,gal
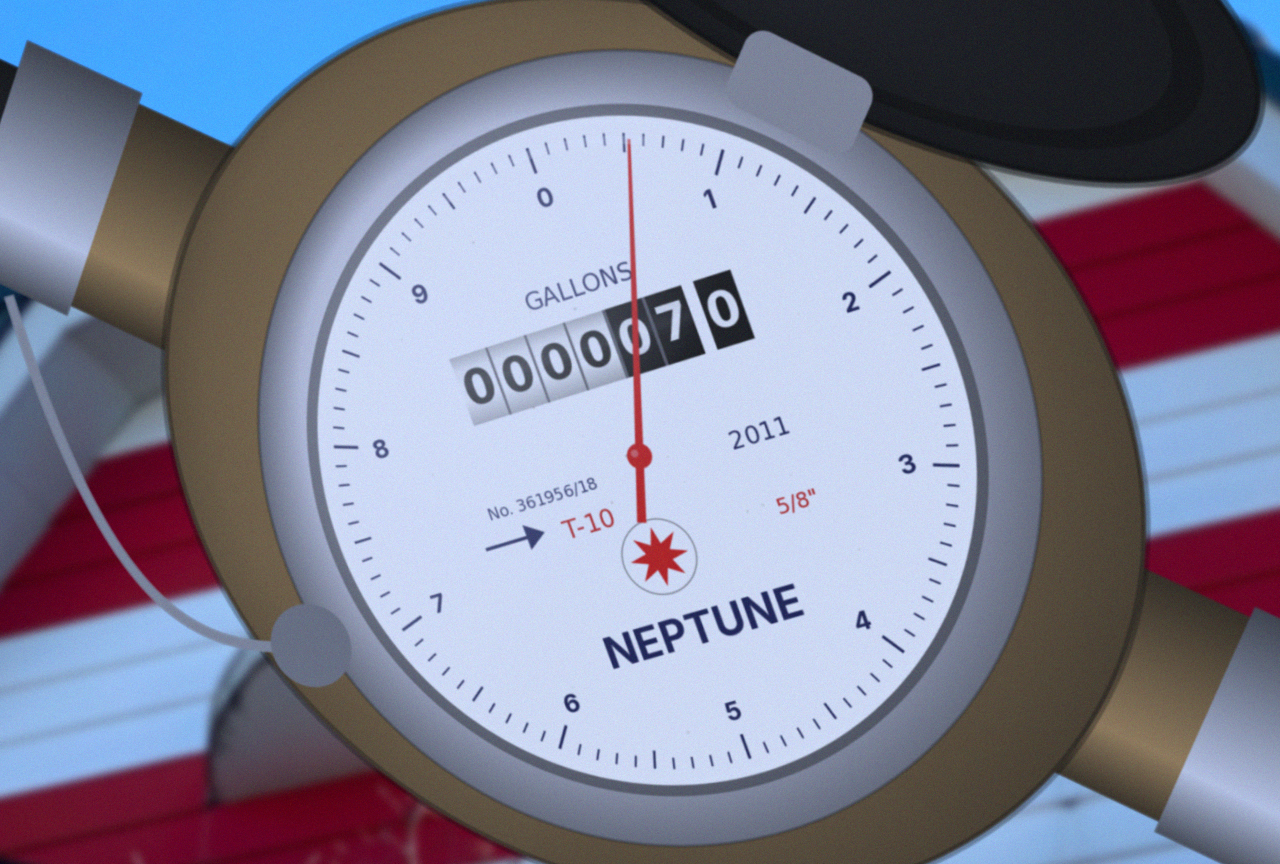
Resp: 70.5,gal
